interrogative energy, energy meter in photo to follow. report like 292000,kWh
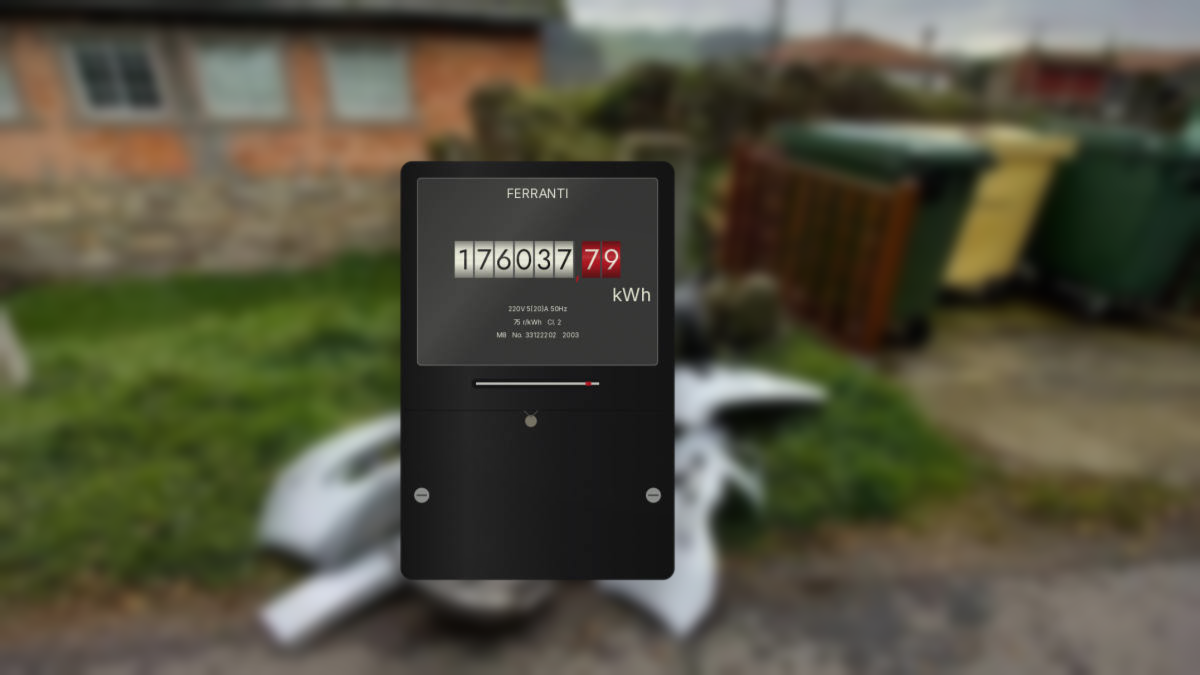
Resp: 176037.79,kWh
